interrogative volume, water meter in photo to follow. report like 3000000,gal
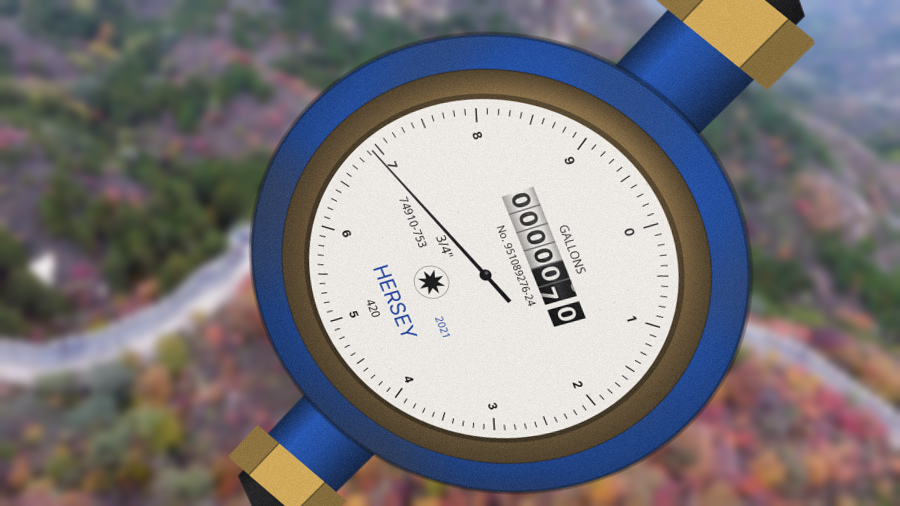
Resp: 66.9,gal
